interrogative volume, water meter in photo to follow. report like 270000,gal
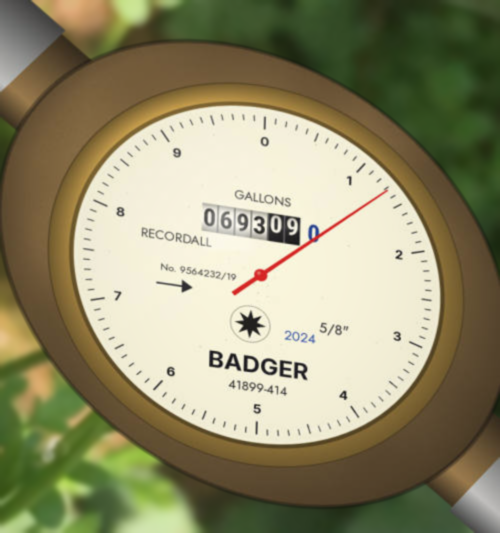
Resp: 693091.3,gal
